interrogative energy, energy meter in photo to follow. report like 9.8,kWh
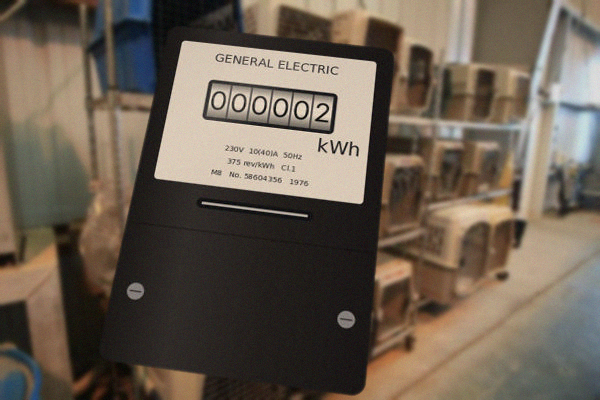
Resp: 2,kWh
